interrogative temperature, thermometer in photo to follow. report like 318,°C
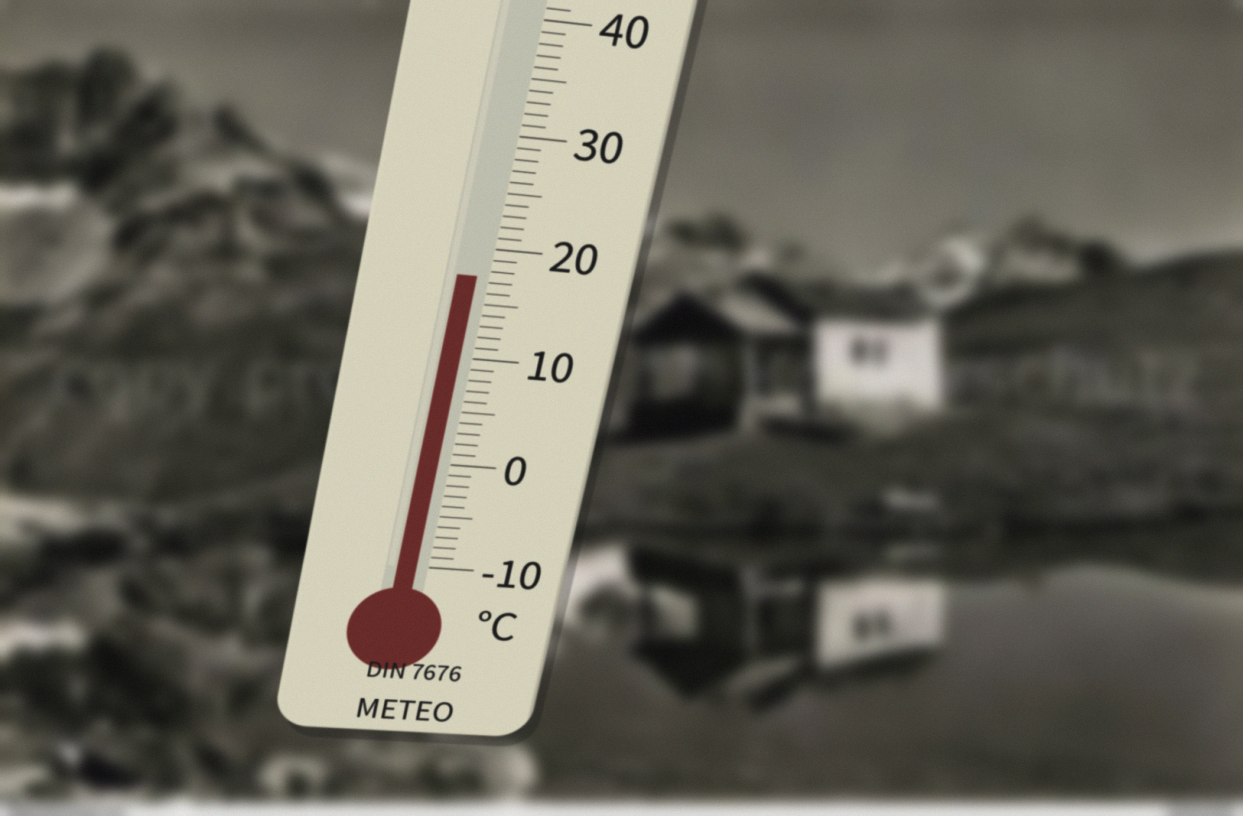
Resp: 17.5,°C
